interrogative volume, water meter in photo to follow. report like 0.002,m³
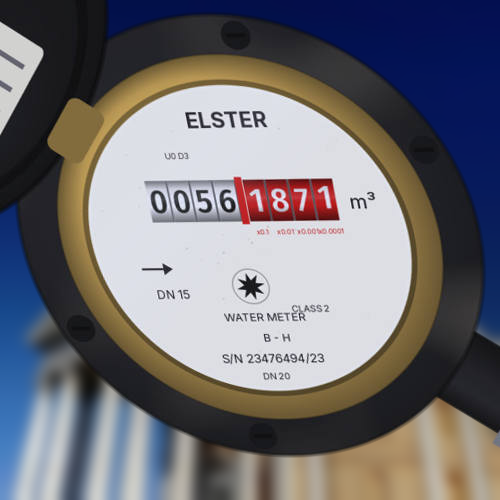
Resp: 56.1871,m³
